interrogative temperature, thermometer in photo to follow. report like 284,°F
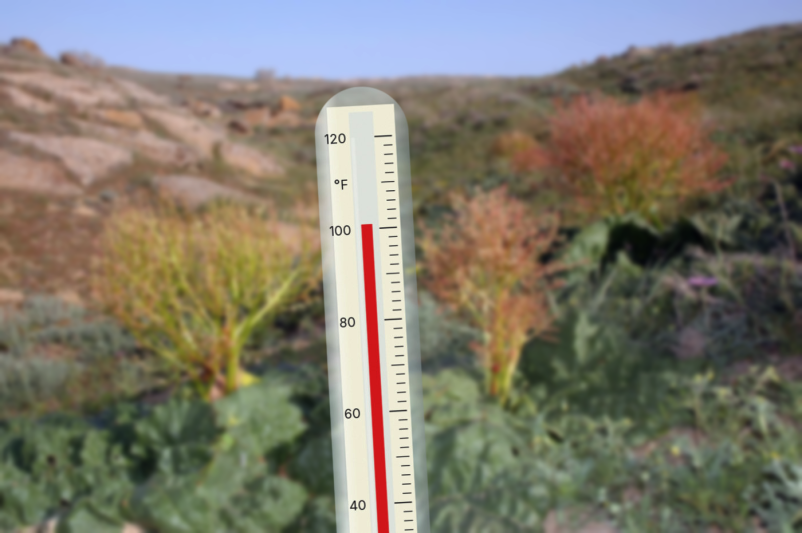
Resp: 101,°F
